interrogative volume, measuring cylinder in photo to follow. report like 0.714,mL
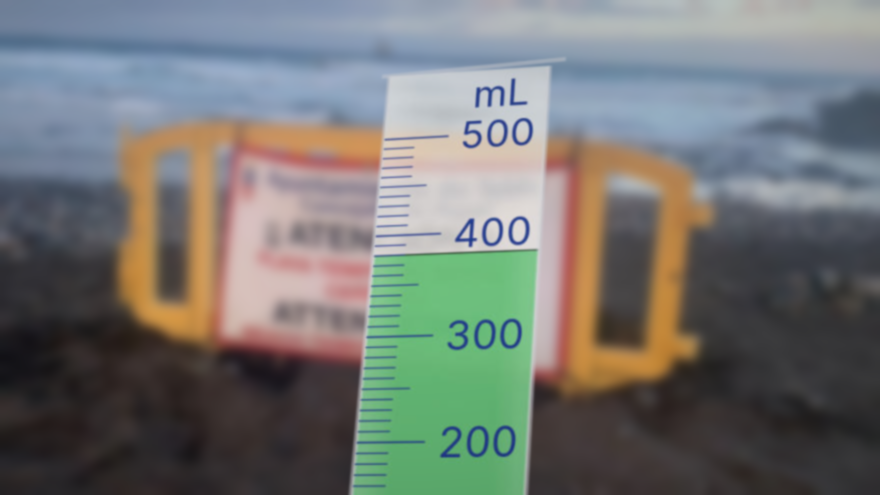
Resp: 380,mL
